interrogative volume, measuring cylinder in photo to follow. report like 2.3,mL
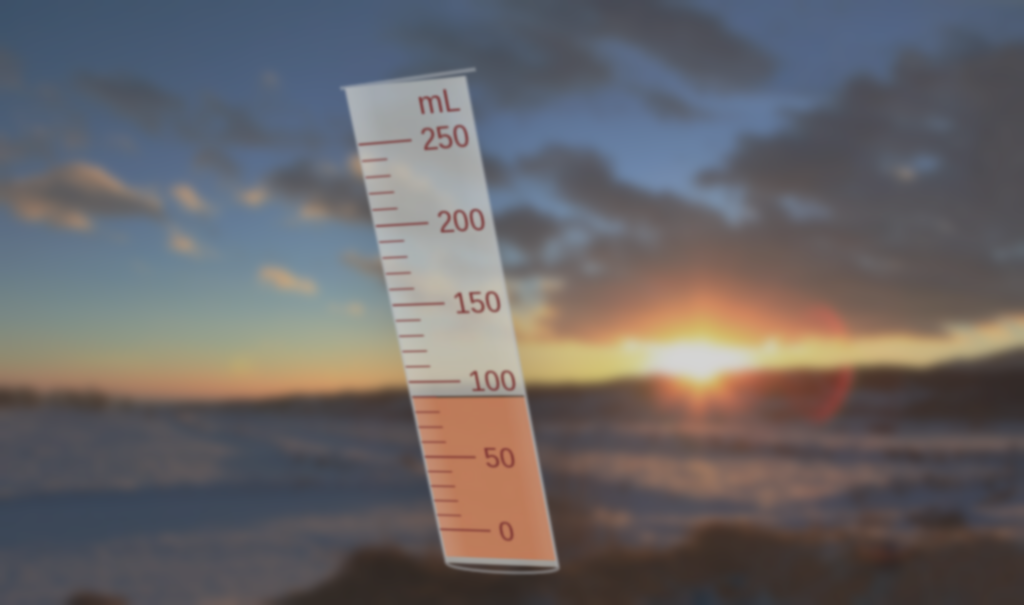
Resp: 90,mL
